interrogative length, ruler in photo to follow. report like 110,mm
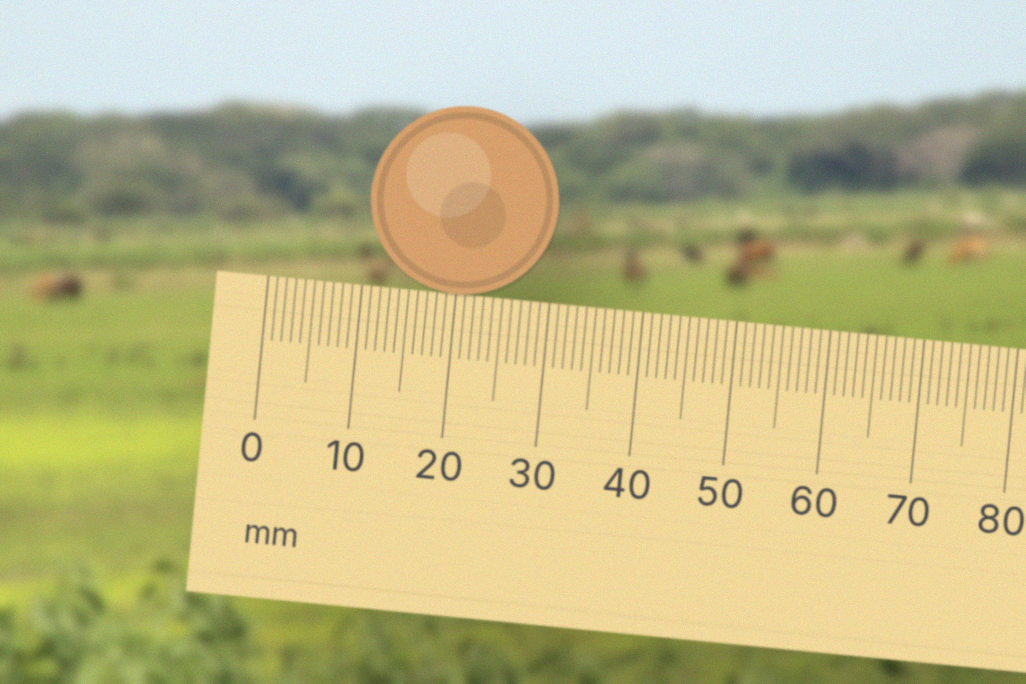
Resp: 20,mm
